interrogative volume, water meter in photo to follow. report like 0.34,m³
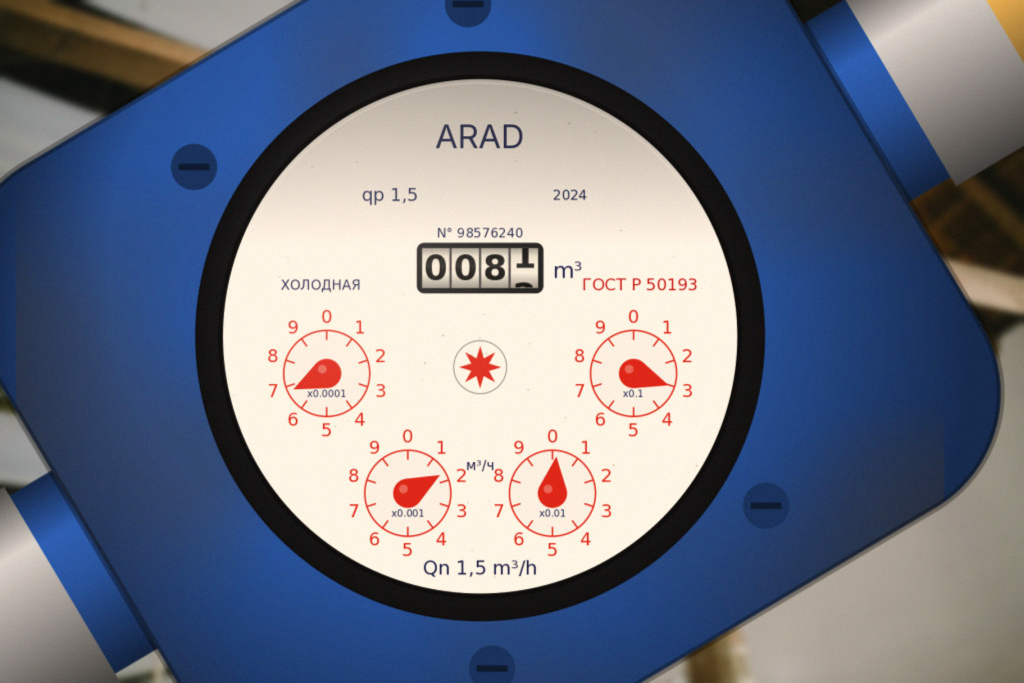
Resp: 81.3016,m³
